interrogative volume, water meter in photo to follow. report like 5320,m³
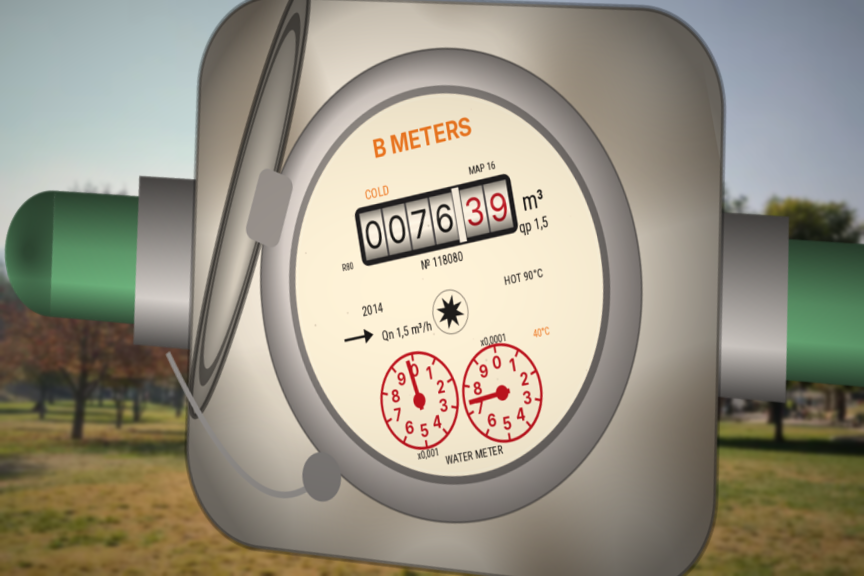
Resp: 76.3897,m³
